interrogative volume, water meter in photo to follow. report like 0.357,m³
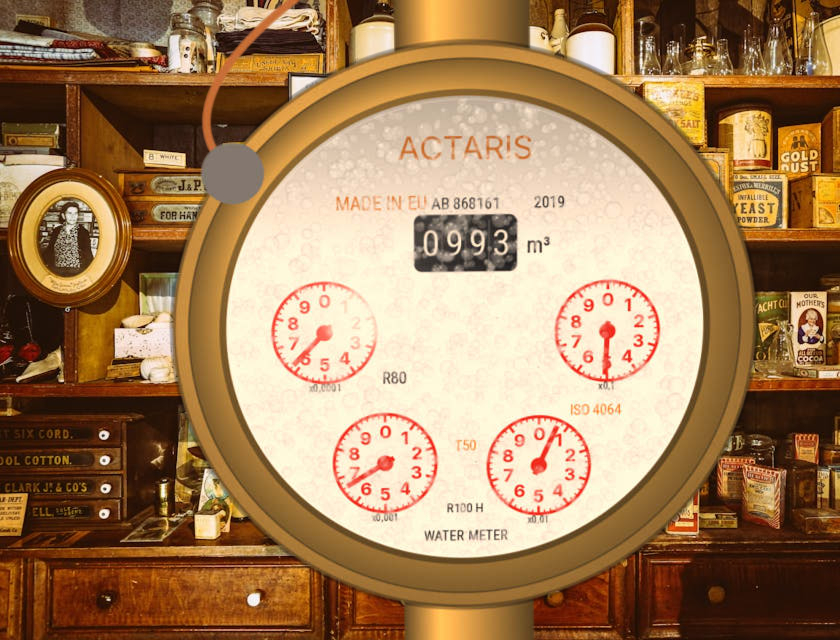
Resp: 993.5066,m³
